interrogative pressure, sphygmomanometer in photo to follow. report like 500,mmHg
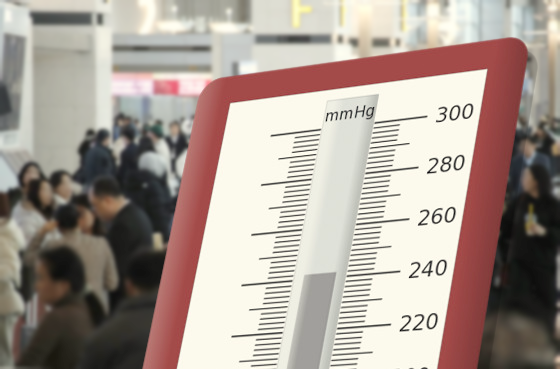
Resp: 242,mmHg
